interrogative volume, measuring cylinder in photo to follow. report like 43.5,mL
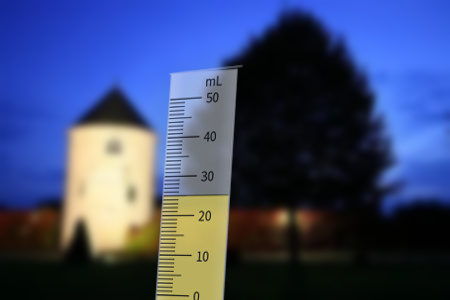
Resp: 25,mL
